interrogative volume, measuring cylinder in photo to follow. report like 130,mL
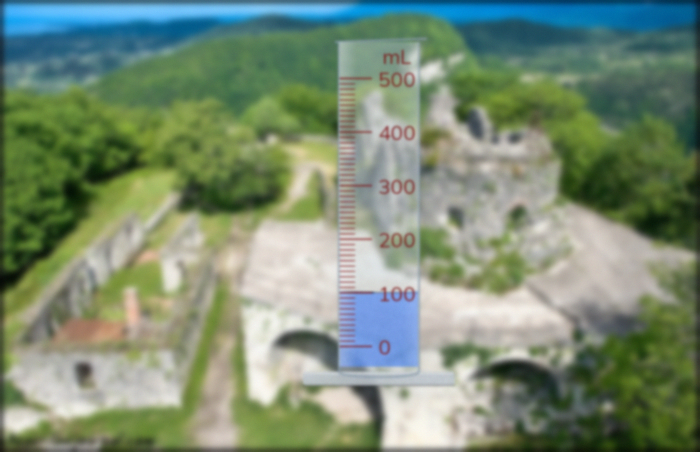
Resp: 100,mL
